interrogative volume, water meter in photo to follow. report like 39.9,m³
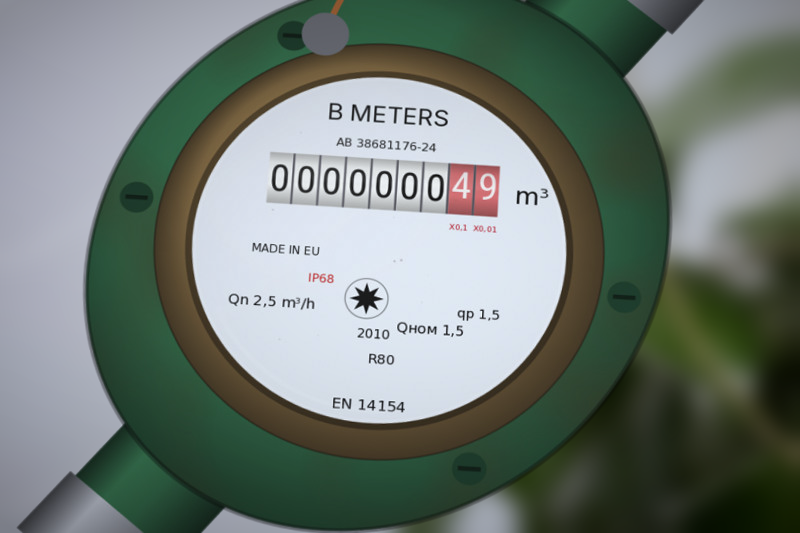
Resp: 0.49,m³
